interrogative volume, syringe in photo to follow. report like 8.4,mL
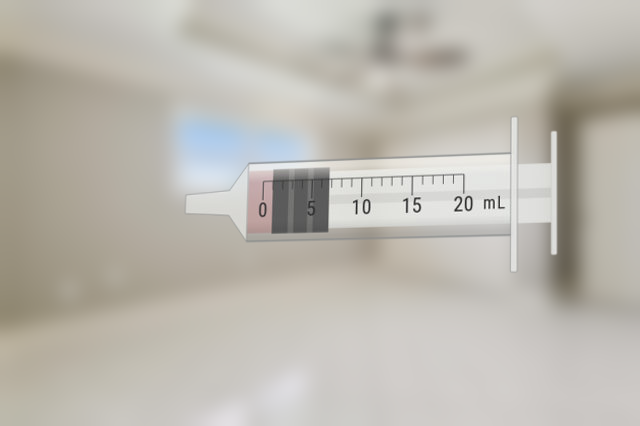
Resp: 1,mL
